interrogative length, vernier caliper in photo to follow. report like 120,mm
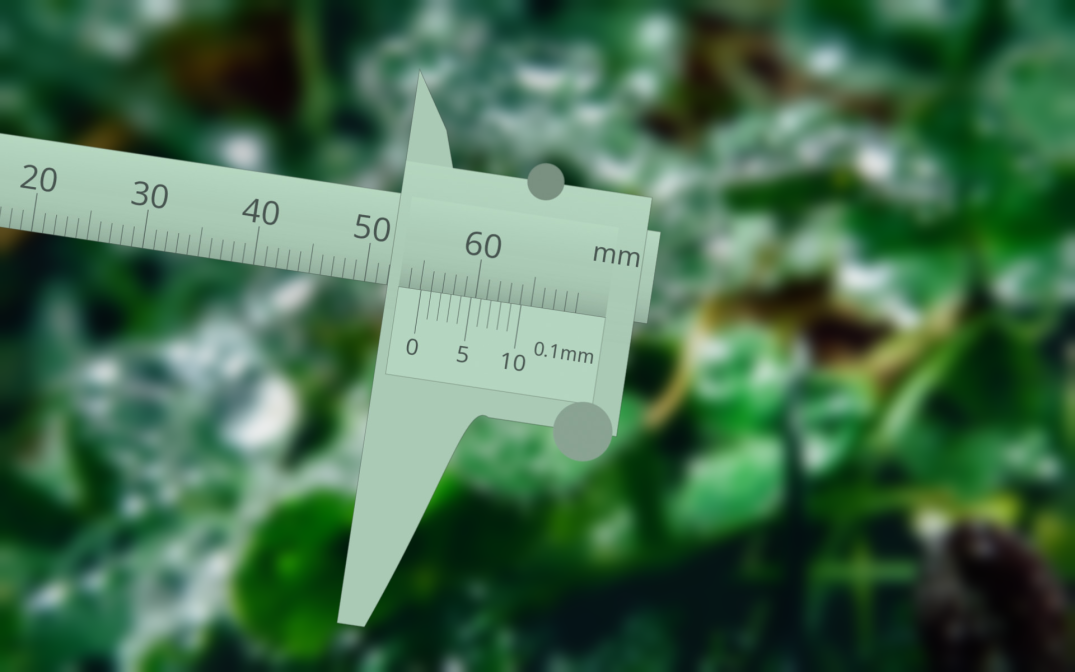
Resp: 55.1,mm
